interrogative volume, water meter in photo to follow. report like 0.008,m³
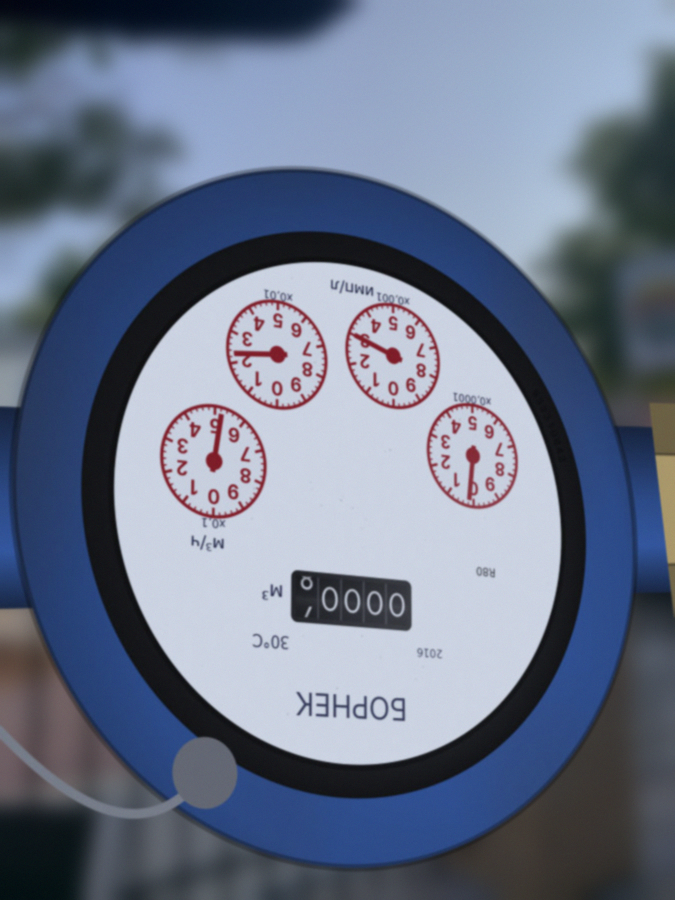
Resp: 7.5230,m³
